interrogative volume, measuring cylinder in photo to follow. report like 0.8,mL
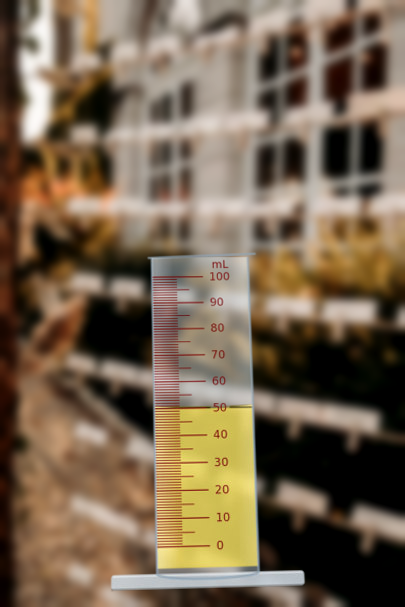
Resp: 50,mL
